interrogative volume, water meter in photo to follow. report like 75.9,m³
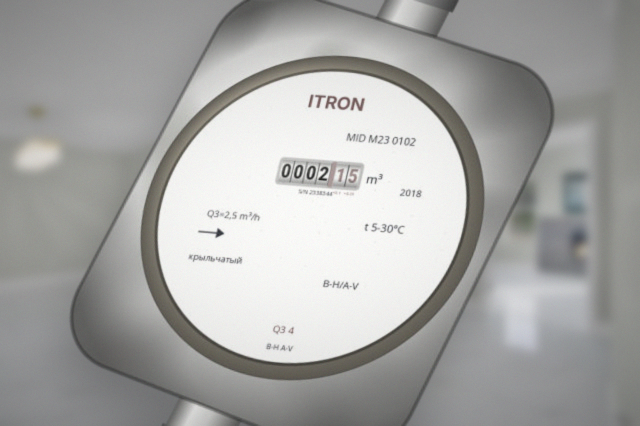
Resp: 2.15,m³
